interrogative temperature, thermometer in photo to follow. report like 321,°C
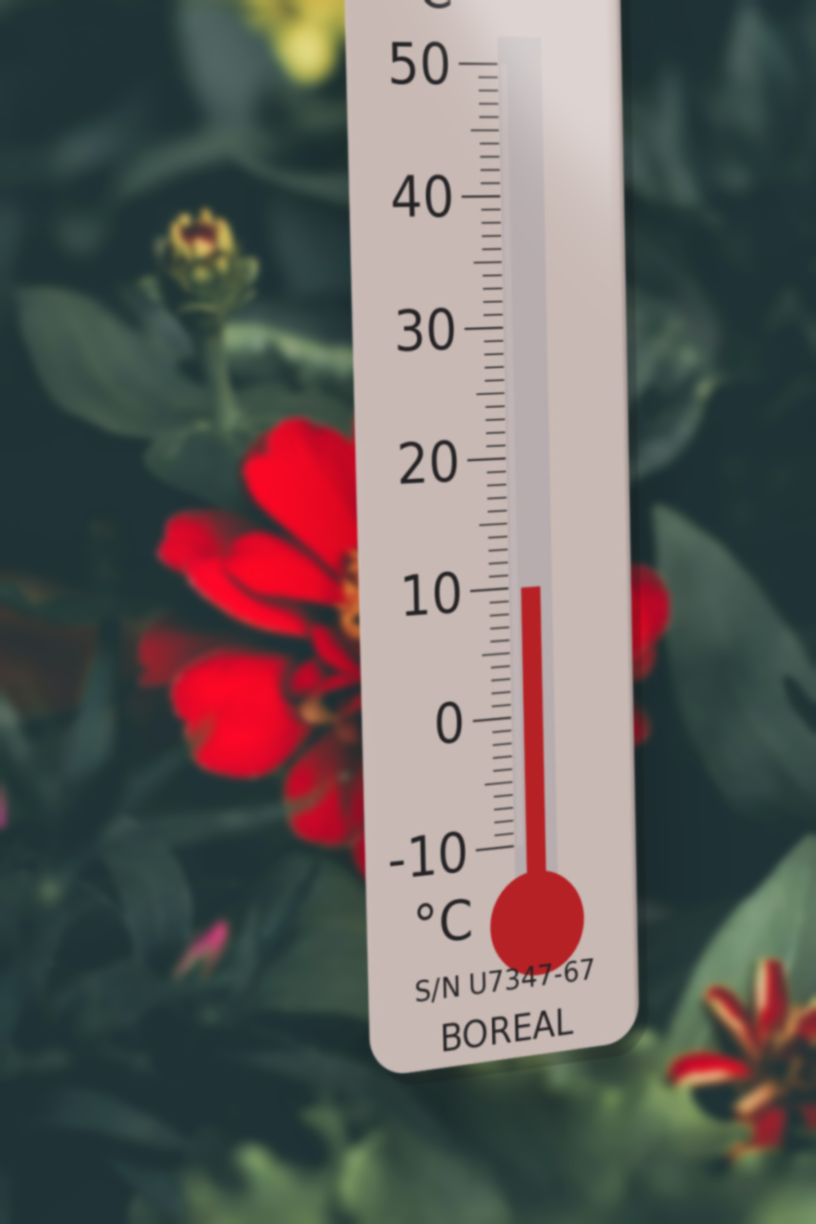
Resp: 10,°C
